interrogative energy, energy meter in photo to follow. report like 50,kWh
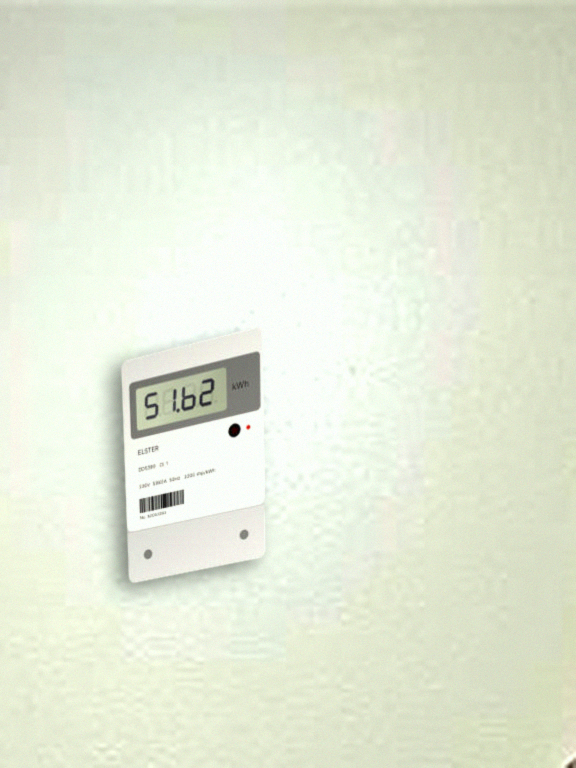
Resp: 51.62,kWh
